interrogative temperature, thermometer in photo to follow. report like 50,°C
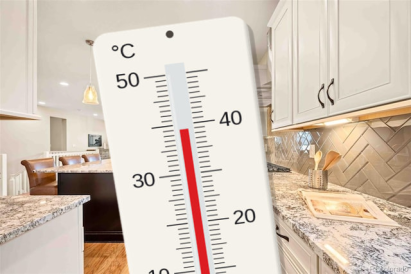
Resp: 39,°C
